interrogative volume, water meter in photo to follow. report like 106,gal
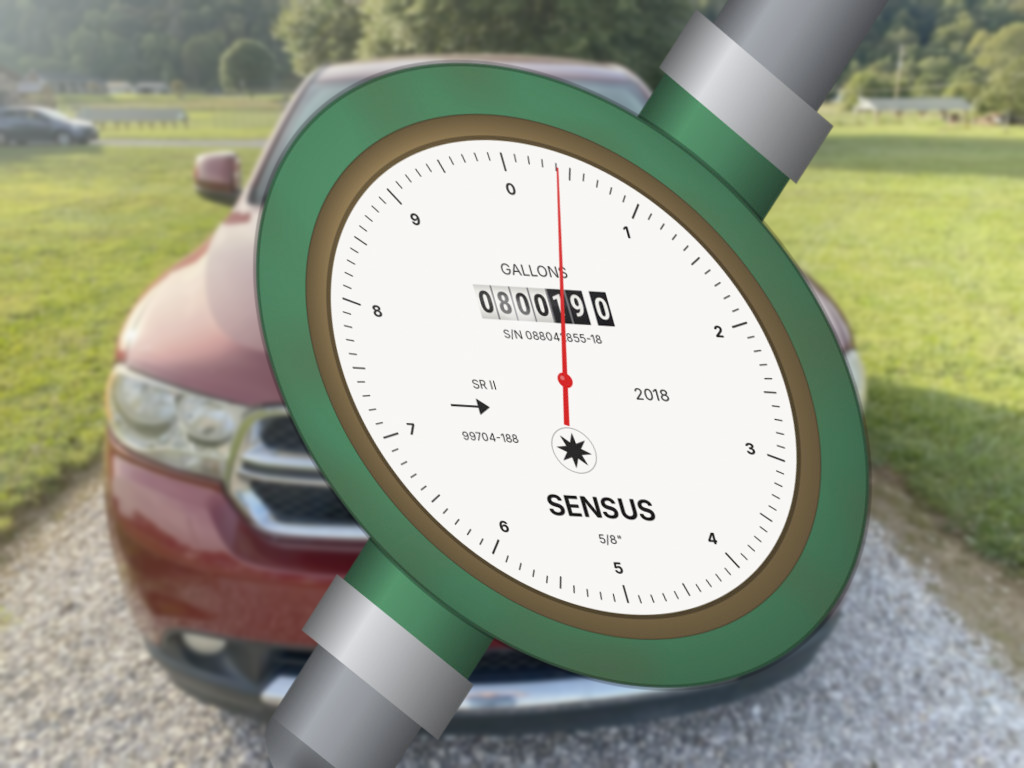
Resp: 800190.4,gal
